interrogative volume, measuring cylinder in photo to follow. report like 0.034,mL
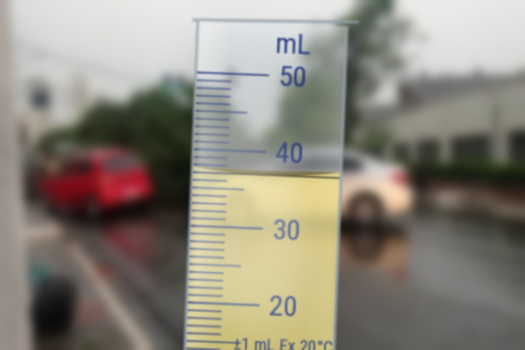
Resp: 37,mL
